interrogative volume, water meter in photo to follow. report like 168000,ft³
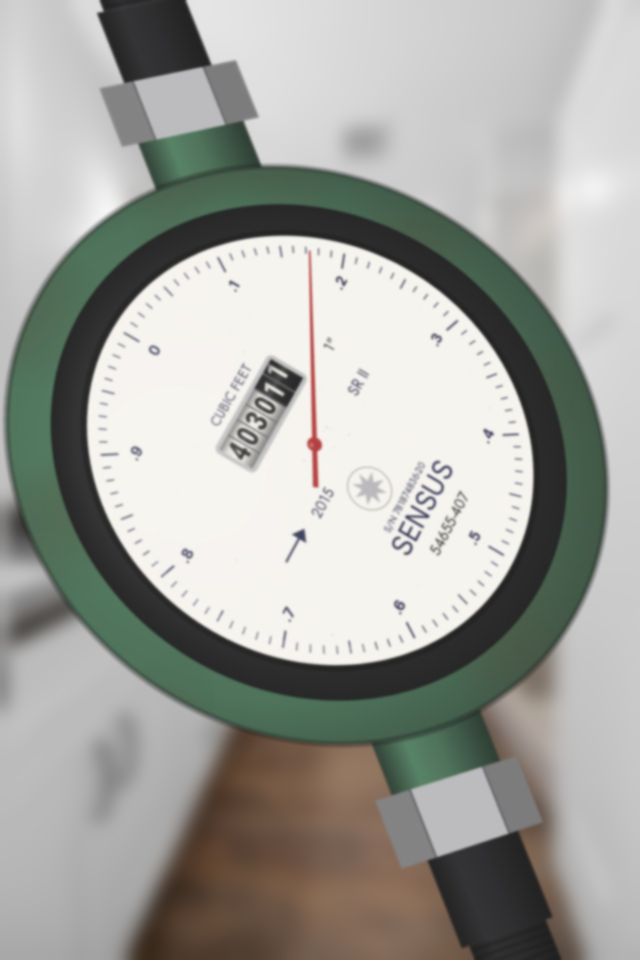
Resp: 403011.17,ft³
